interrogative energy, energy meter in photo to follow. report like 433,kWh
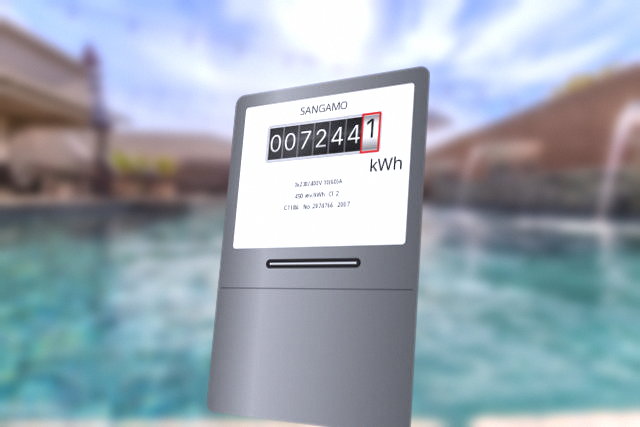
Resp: 7244.1,kWh
